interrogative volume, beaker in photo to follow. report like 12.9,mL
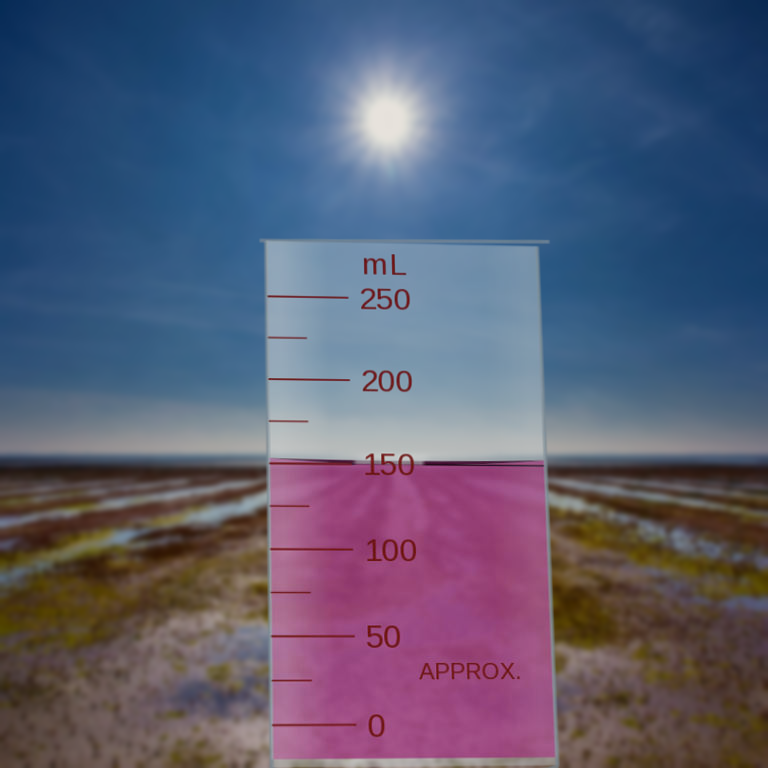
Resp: 150,mL
